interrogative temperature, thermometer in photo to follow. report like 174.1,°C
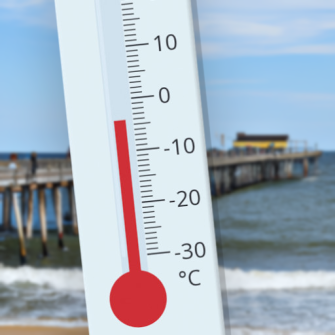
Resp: -4,°C
